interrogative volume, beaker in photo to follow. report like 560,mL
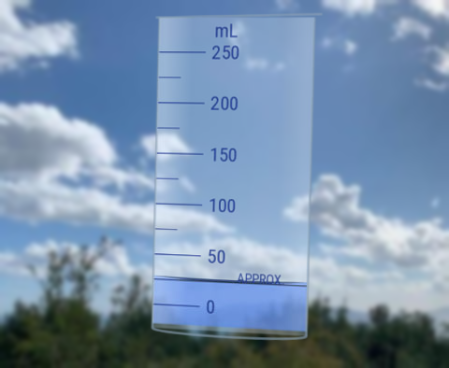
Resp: 25,mL
